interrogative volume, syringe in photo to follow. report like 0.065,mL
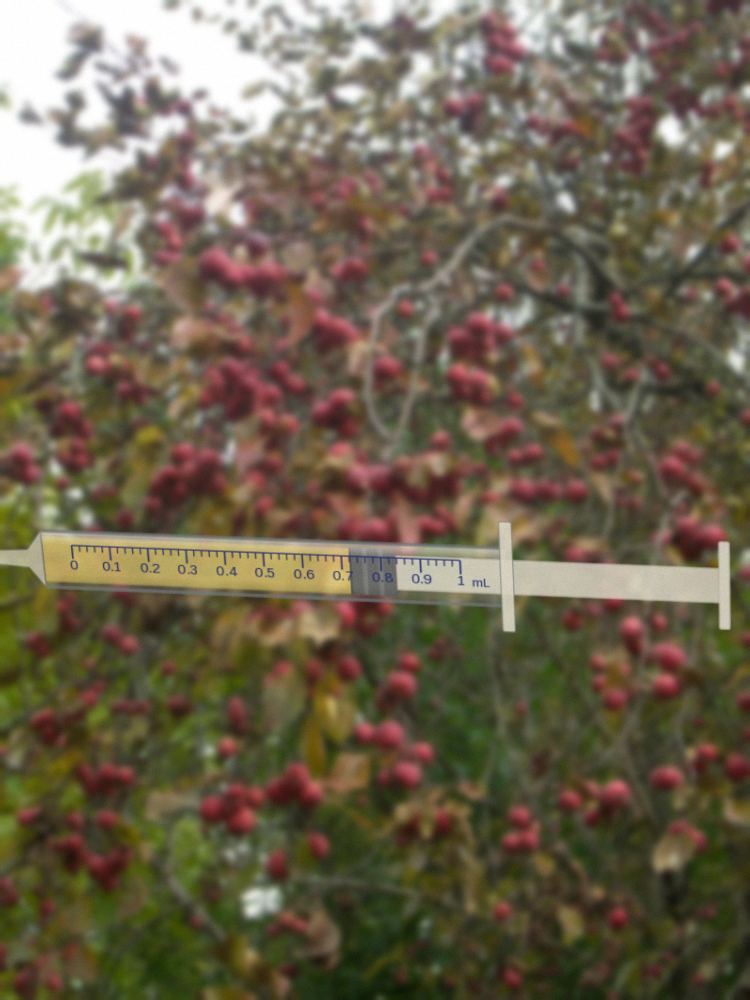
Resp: 0.72,mL
